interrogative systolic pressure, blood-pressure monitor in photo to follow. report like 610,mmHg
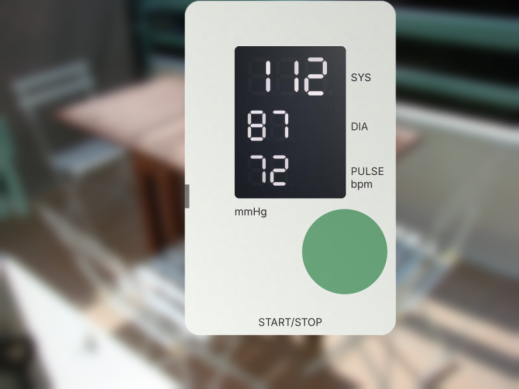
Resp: 112,mmHg
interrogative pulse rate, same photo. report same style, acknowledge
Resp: 72,bpm
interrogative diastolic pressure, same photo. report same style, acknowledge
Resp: 87,mmHg
